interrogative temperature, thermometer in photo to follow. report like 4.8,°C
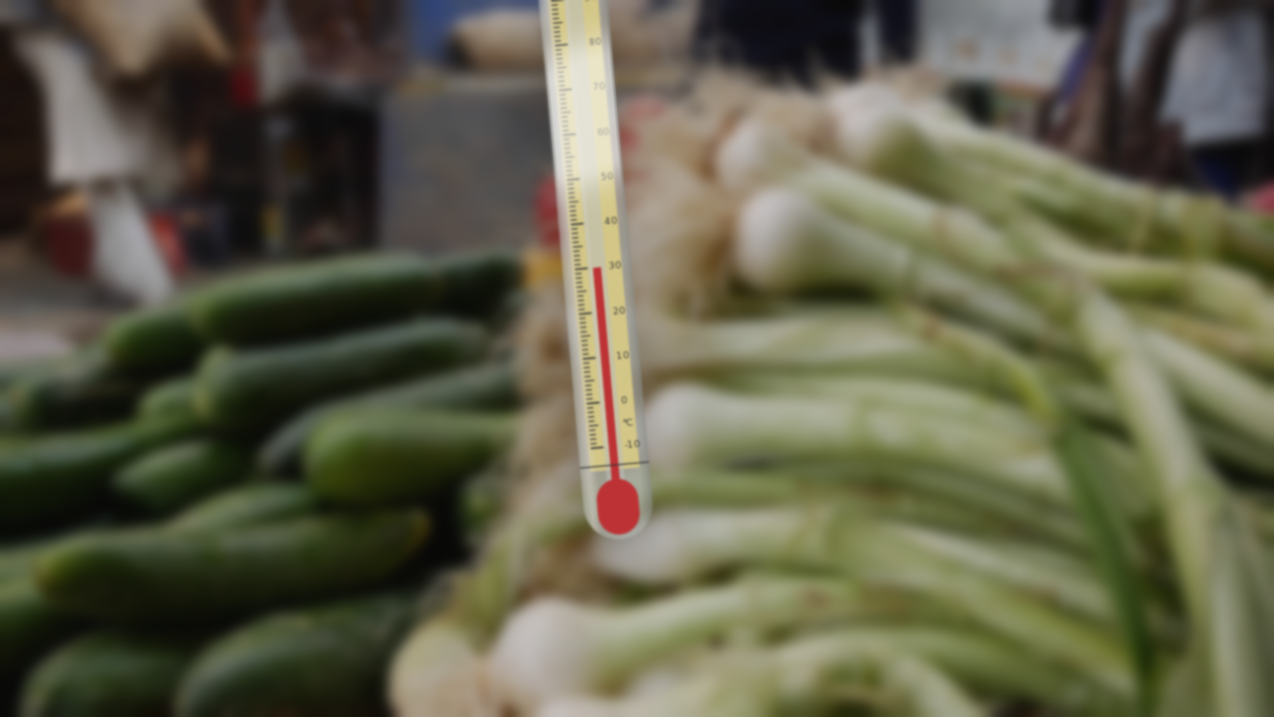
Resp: 30,°C
